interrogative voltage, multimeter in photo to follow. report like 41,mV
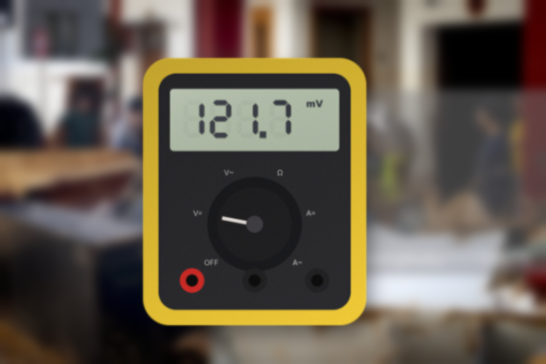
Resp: 121.7,mV
